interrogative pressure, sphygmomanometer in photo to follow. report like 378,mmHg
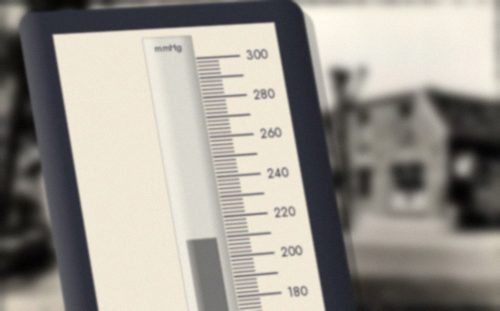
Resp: 210,mmHg
